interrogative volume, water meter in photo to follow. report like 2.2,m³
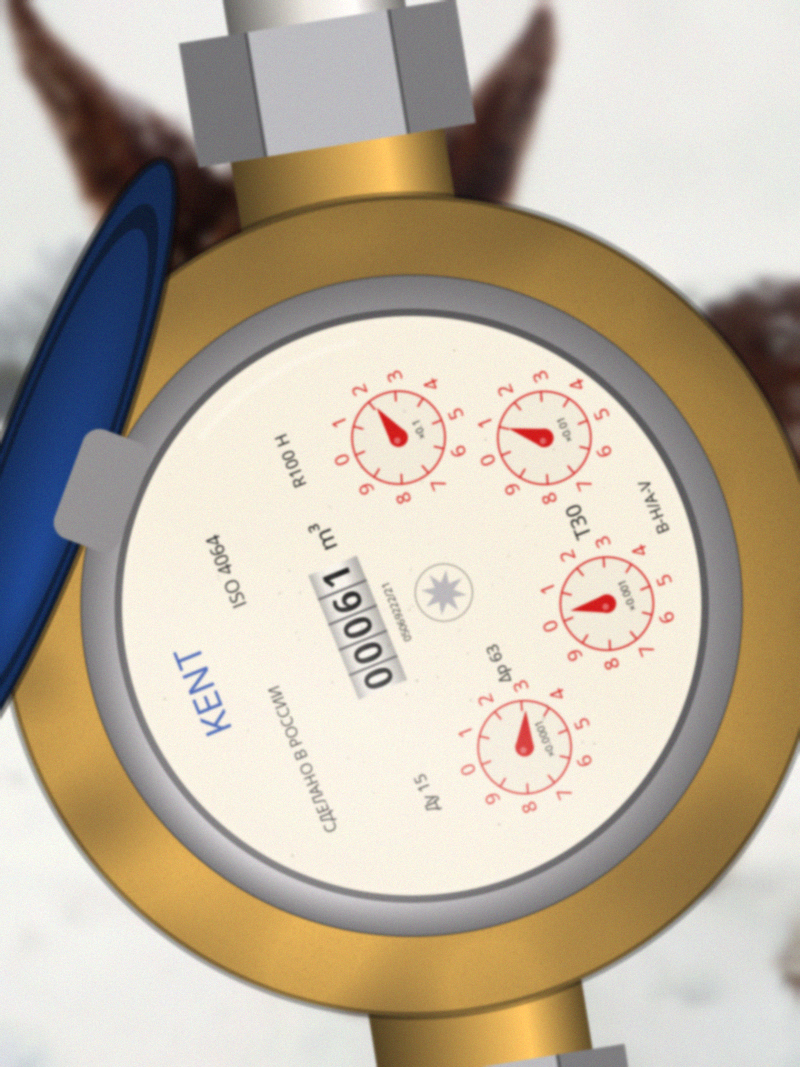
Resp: 61.2103,m³
